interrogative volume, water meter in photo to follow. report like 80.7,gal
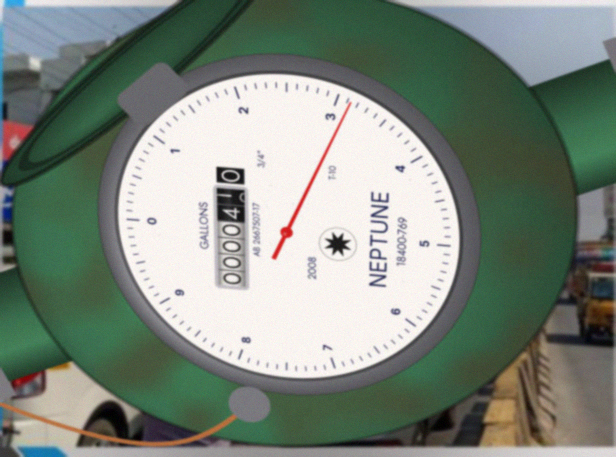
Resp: 413.1,gal
